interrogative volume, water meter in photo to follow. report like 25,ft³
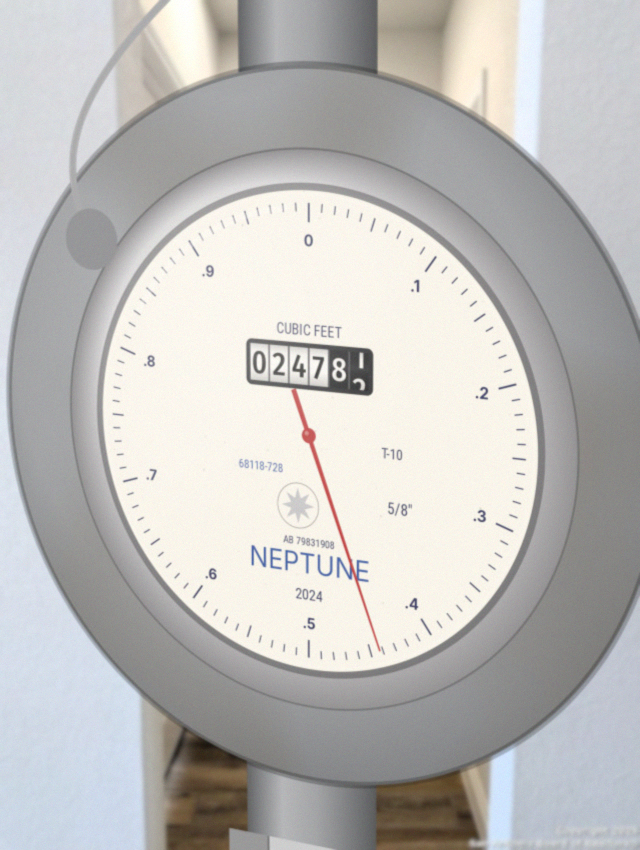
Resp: 24781.44,ft³
